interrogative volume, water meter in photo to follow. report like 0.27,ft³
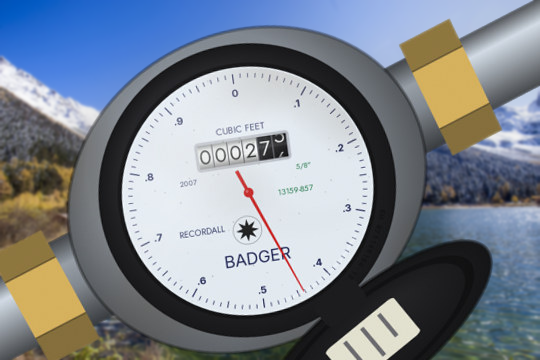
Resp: 275.44,ft³
